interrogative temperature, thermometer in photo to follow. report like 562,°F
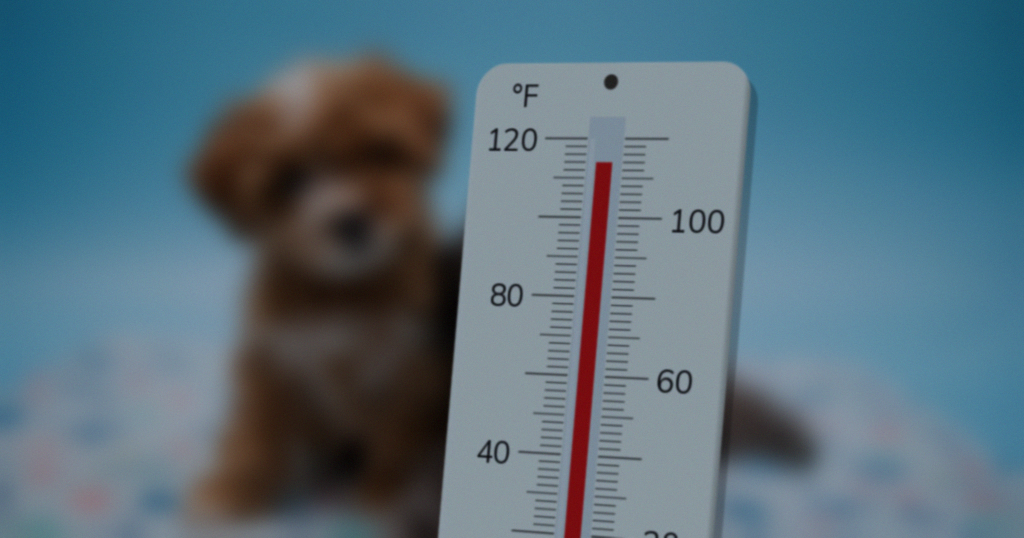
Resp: 114,°F
